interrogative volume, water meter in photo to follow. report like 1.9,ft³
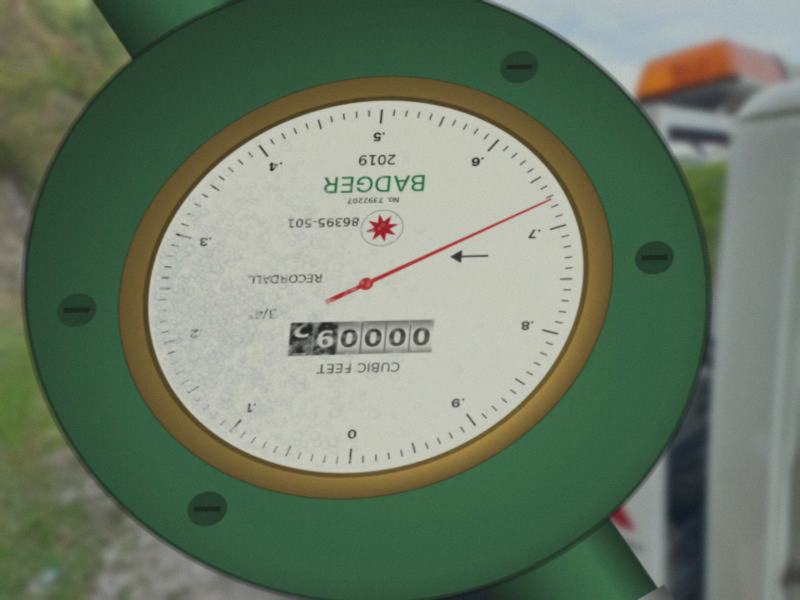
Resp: 91.67,ft³
